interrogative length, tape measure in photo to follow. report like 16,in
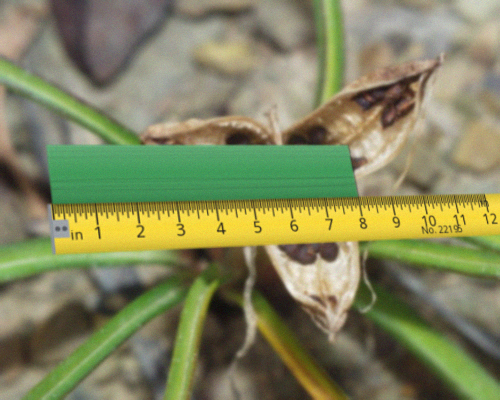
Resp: 8,in
